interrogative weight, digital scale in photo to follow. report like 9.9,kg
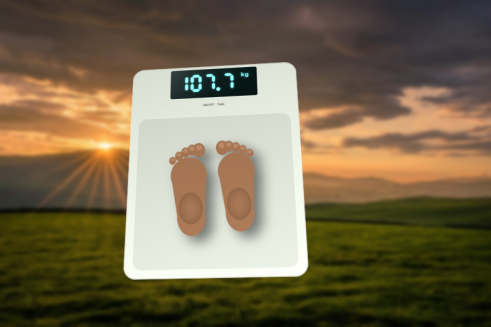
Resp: 107.7,kg
